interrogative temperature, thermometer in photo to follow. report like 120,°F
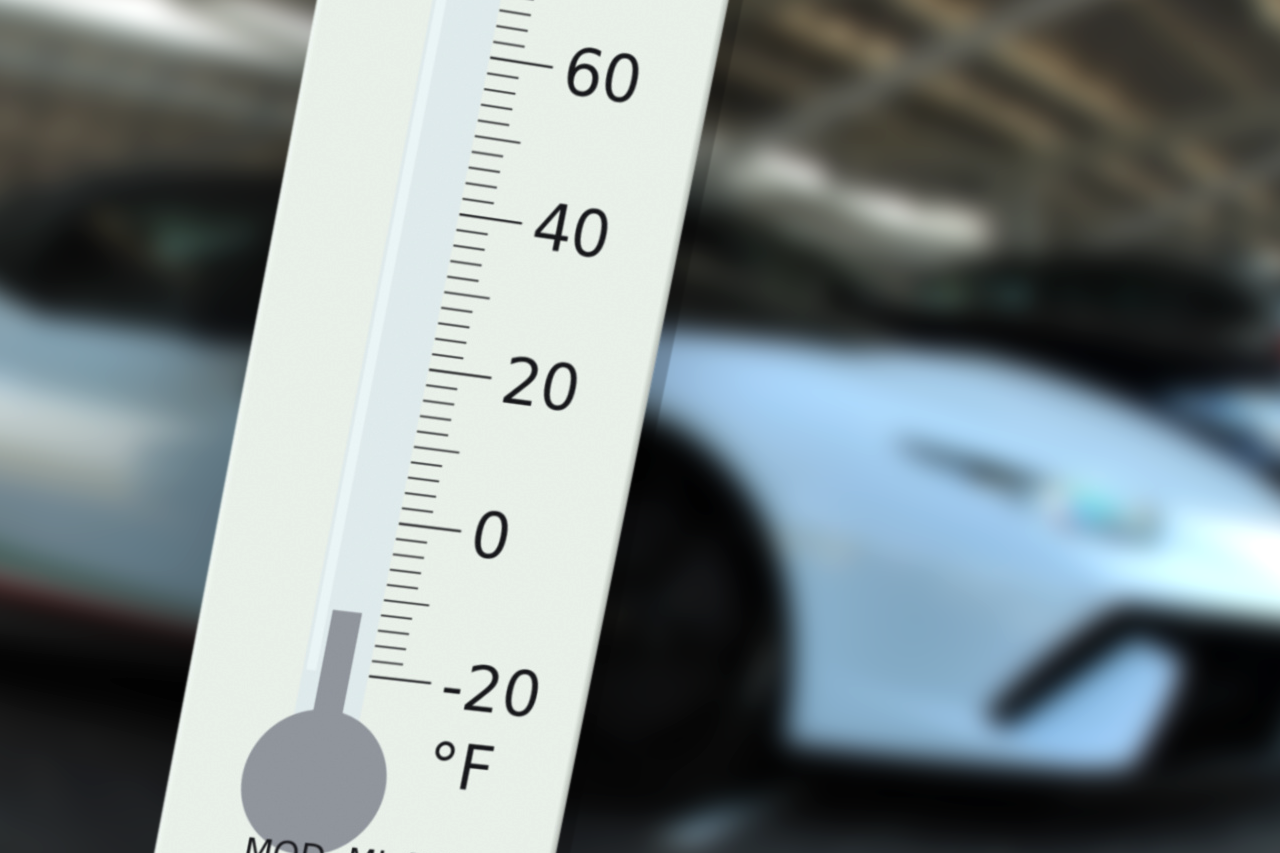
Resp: -12,°F
